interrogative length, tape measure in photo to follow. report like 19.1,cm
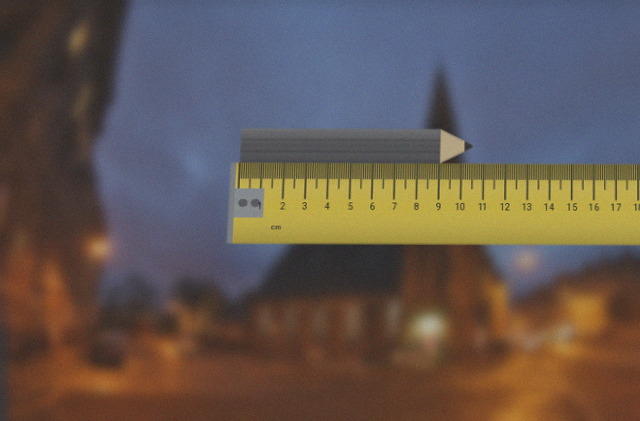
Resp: 10.5,cm
